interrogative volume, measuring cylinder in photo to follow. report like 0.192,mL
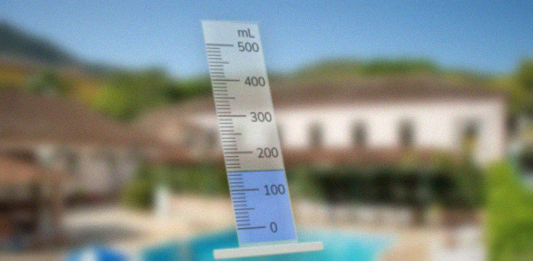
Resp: 150,mL
